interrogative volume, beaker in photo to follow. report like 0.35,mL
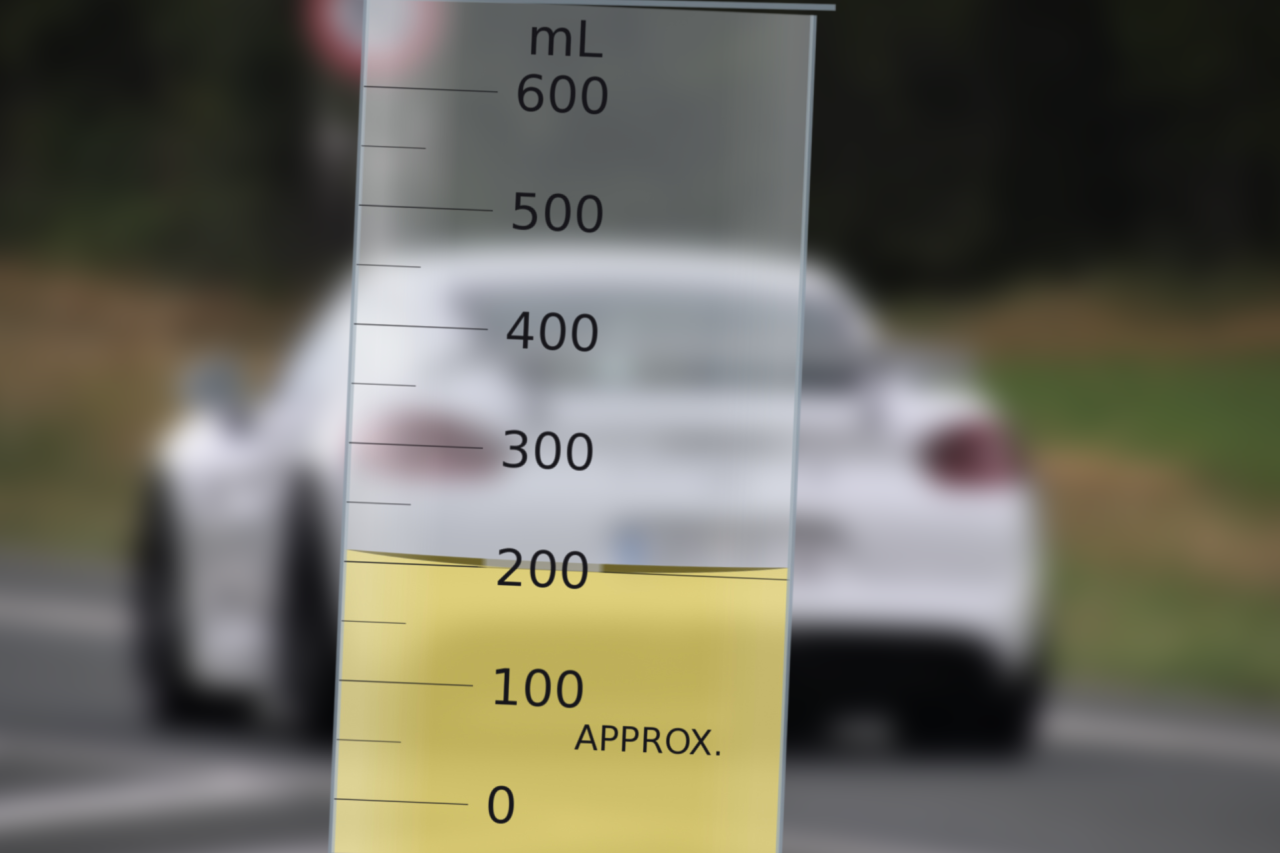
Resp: 200,mL
